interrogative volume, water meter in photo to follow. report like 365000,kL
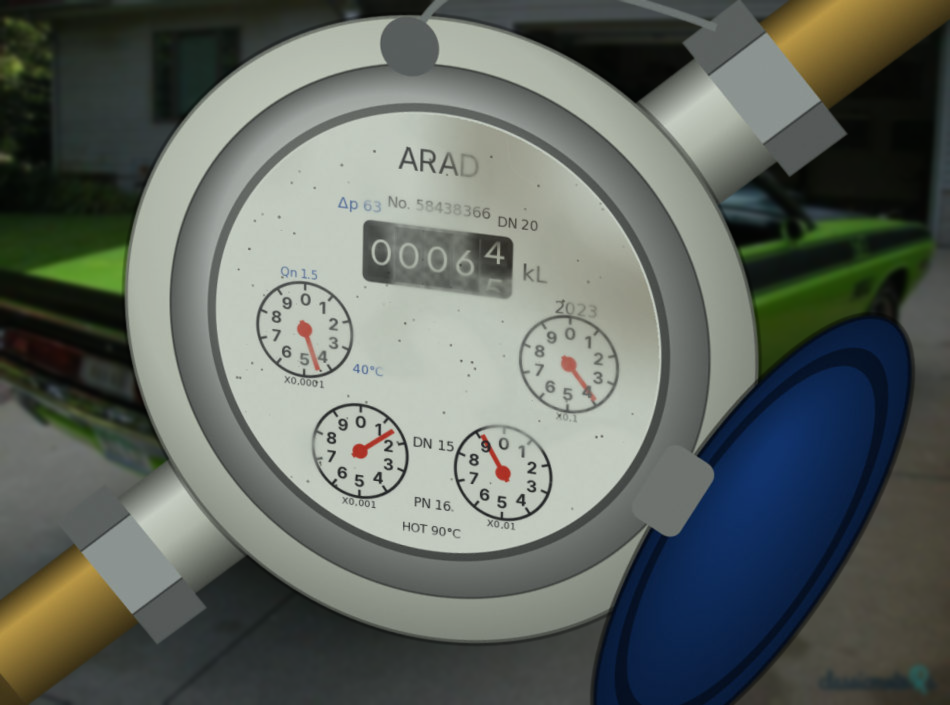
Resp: 64.3914,kL
